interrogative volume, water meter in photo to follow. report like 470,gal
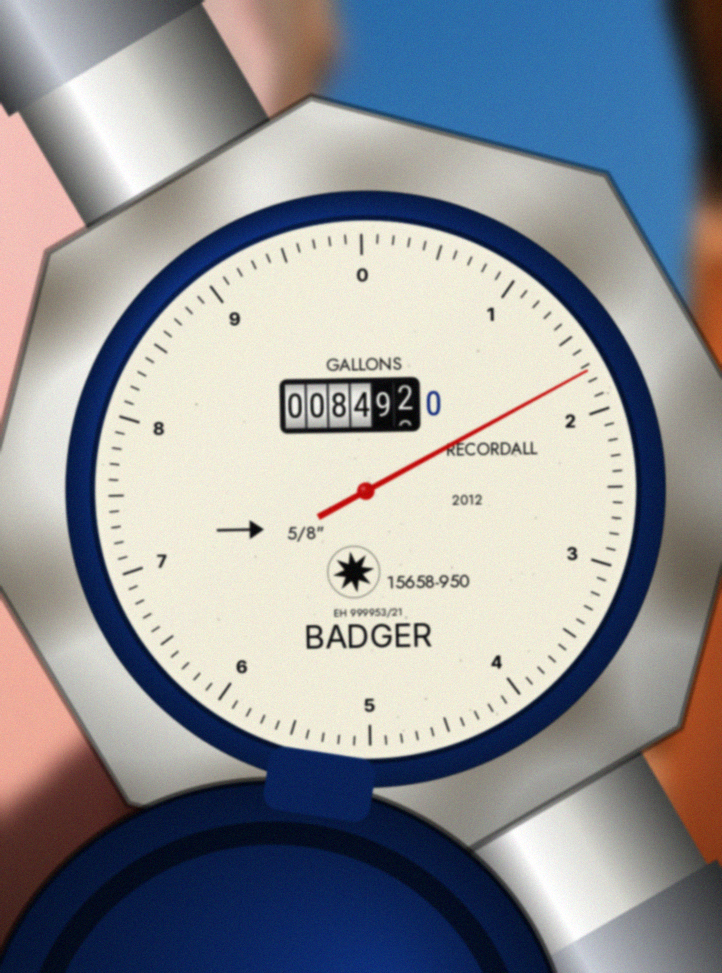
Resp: 84921.7,gal
